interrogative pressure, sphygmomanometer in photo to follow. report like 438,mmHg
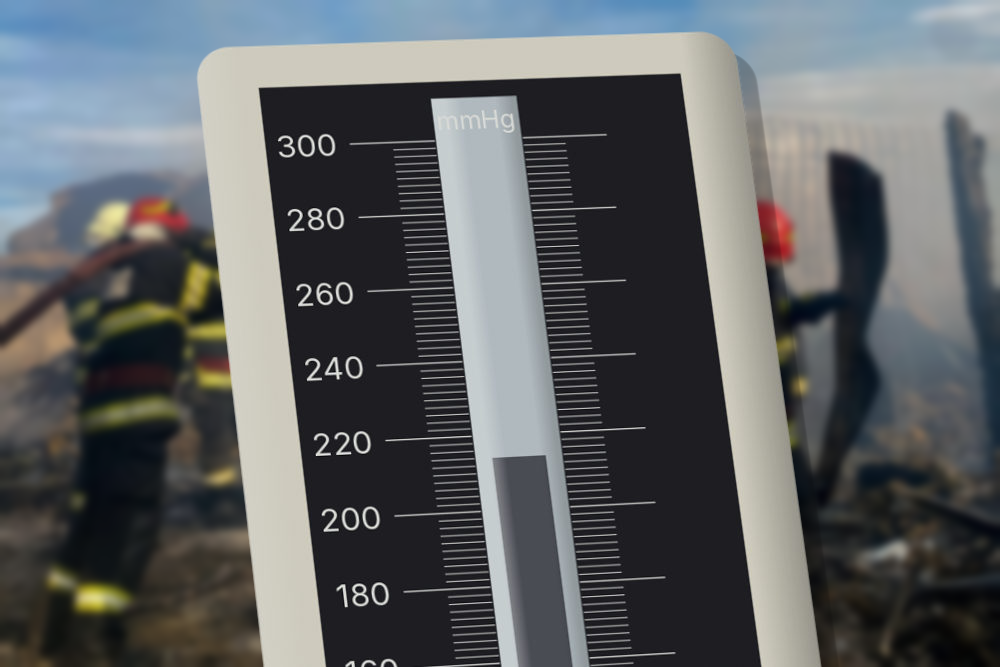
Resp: 214,mmHg
